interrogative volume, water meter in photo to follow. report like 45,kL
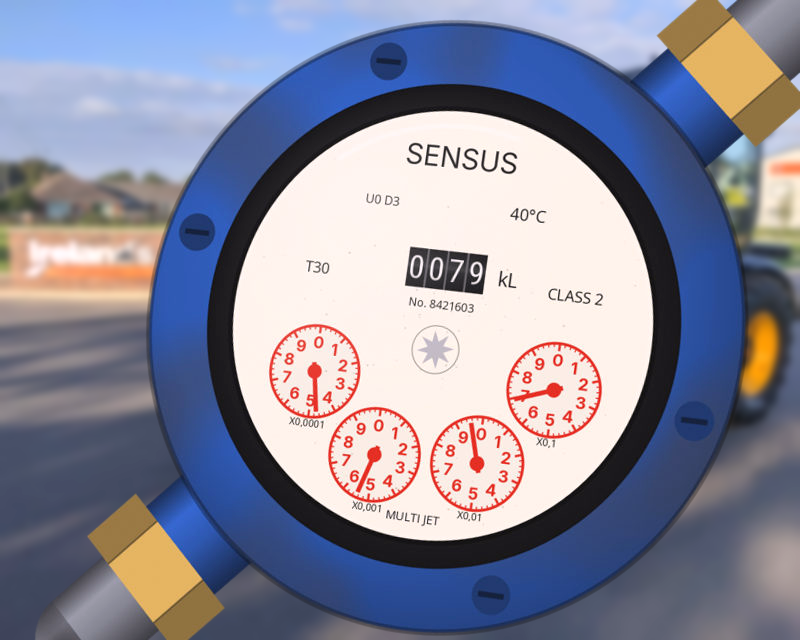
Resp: 79.6954,kL
